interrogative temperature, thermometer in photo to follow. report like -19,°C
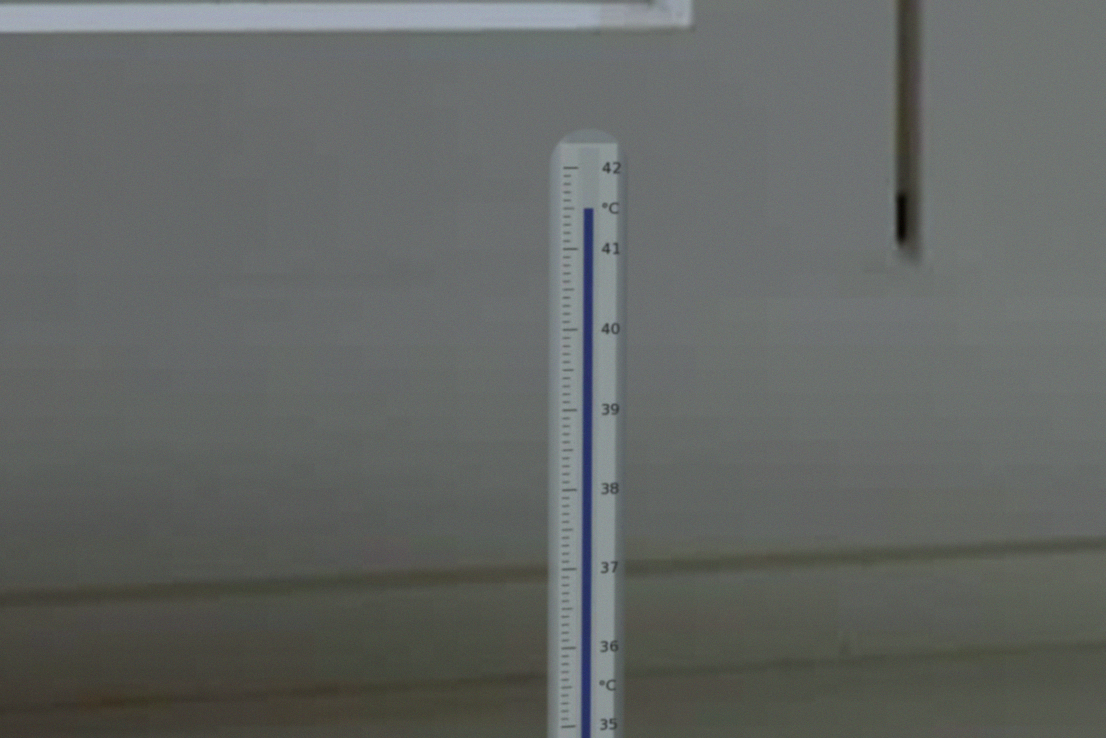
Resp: 41.5,°C
